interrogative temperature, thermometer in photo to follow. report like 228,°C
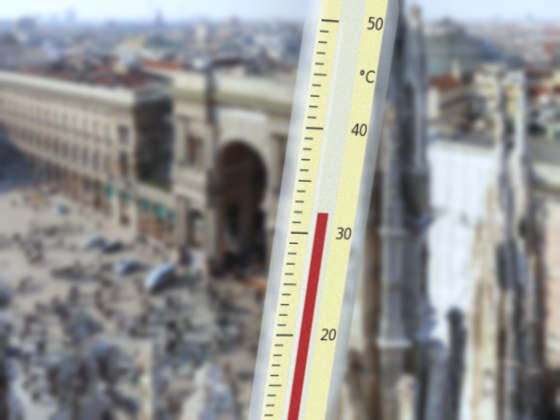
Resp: 32,°C
